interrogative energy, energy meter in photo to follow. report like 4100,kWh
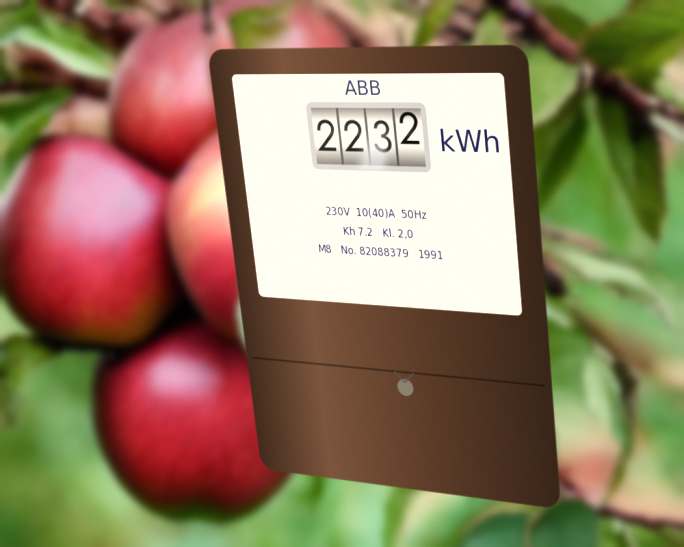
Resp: 2232,kWh
